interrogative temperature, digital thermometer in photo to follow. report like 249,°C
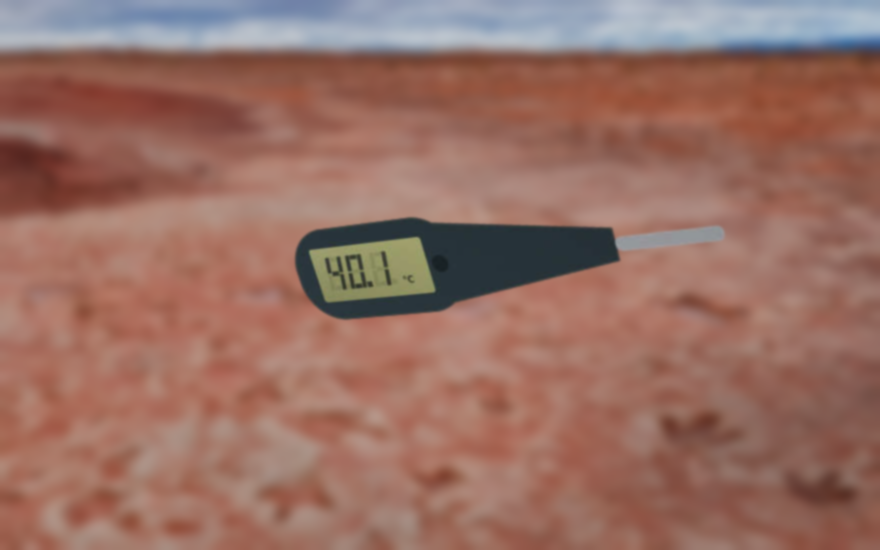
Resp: 40.1,°C
